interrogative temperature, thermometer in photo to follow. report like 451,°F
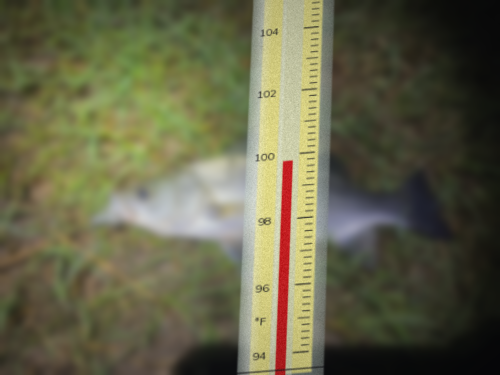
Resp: 99.8,°F
